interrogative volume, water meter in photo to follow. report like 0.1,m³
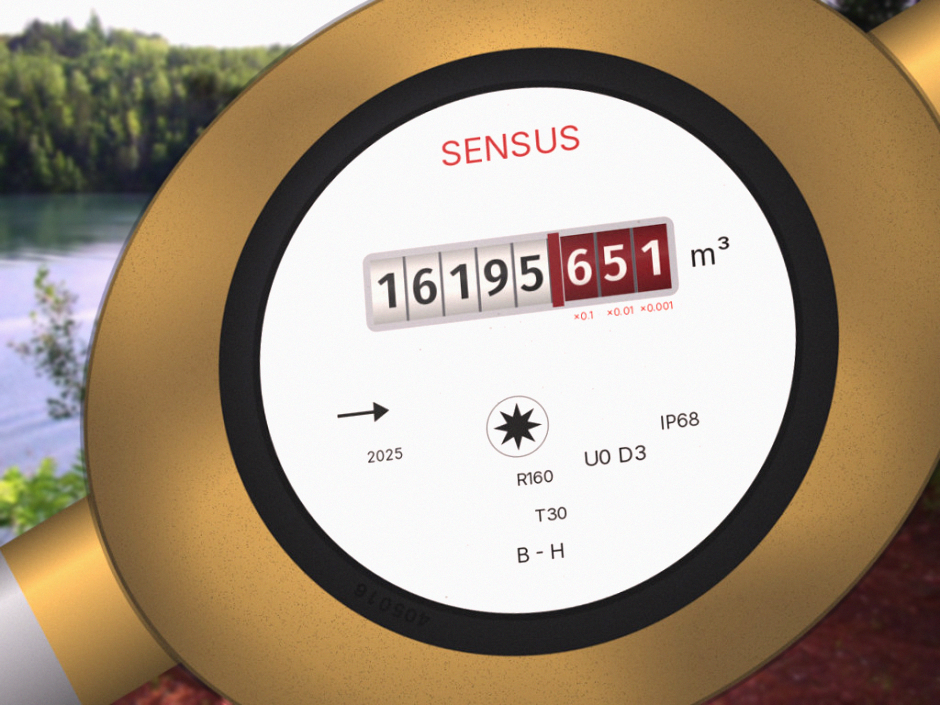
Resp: 16195.651,m³
